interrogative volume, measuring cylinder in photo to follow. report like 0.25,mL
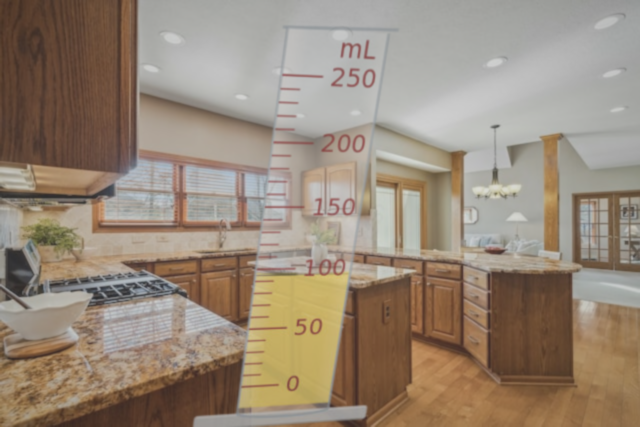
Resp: 95,mL
